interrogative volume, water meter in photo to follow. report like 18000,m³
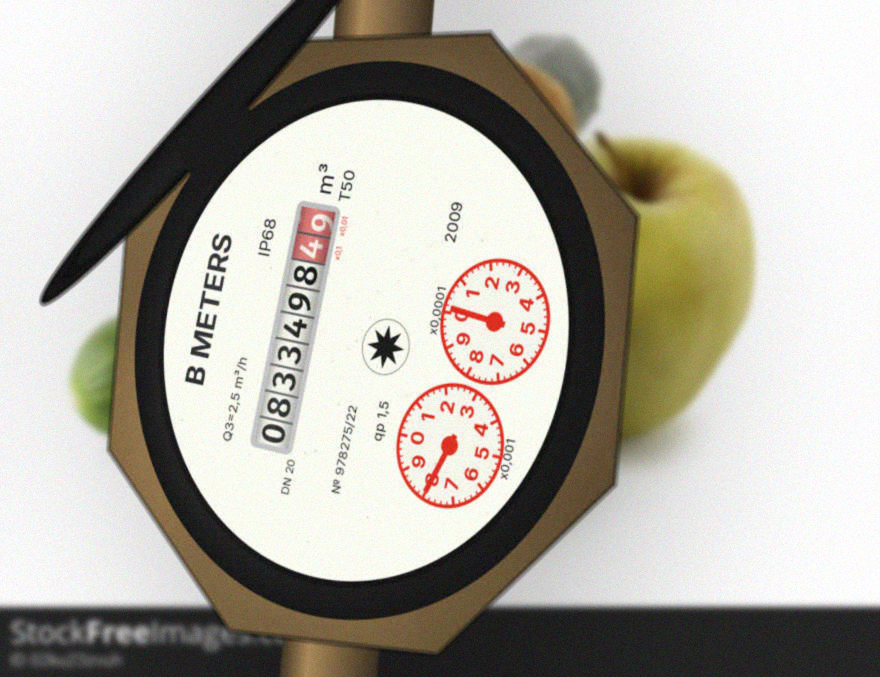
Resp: 833498.4880,m³
